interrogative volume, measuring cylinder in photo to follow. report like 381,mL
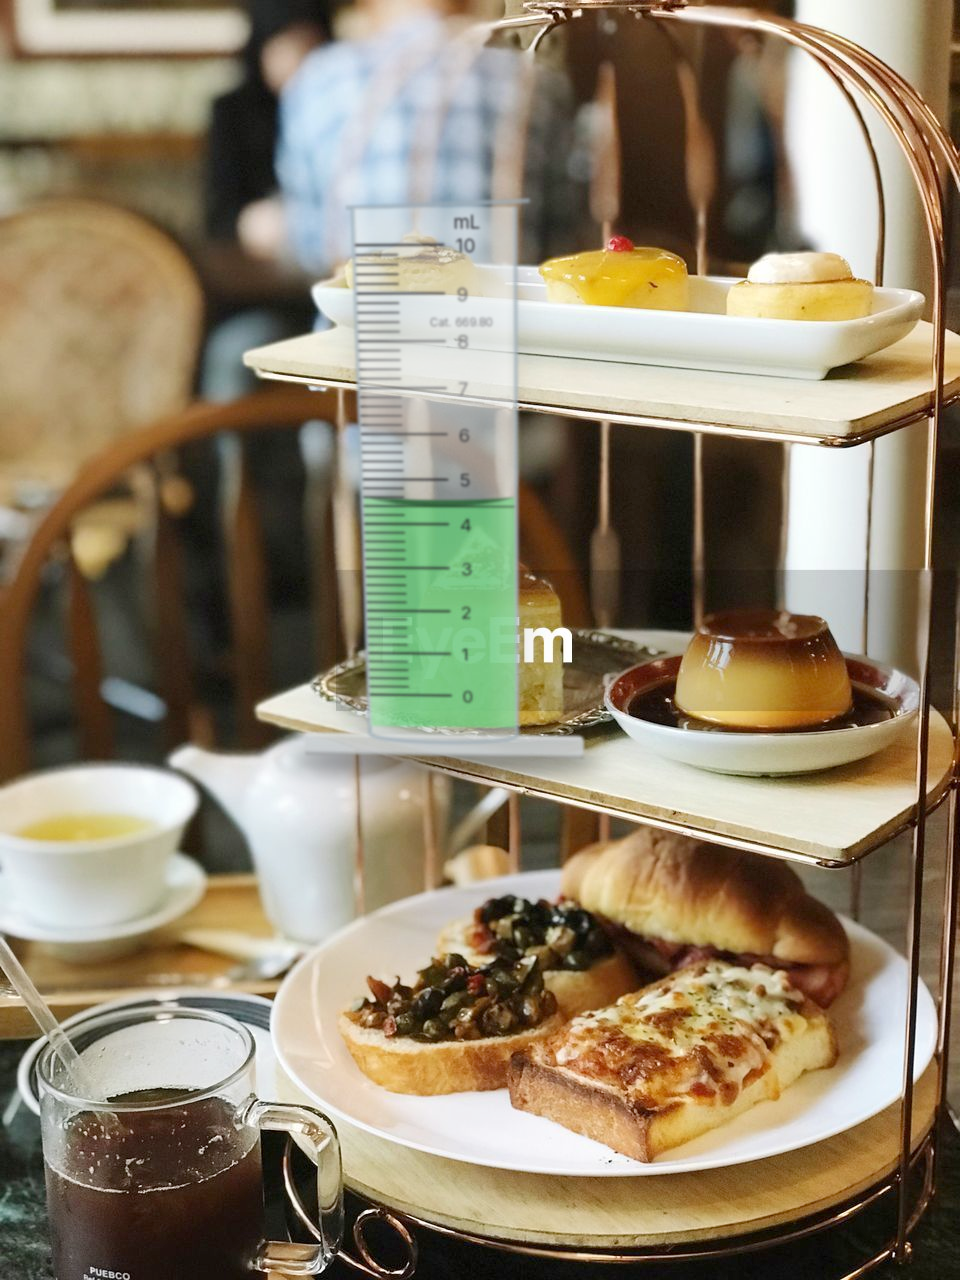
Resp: 4.4,mL
